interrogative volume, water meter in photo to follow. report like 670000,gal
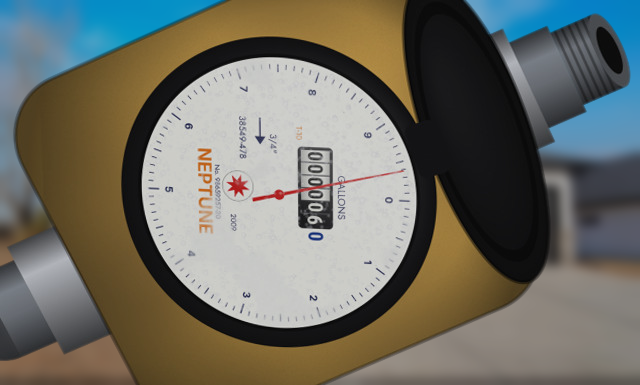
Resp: 59.6,gal
